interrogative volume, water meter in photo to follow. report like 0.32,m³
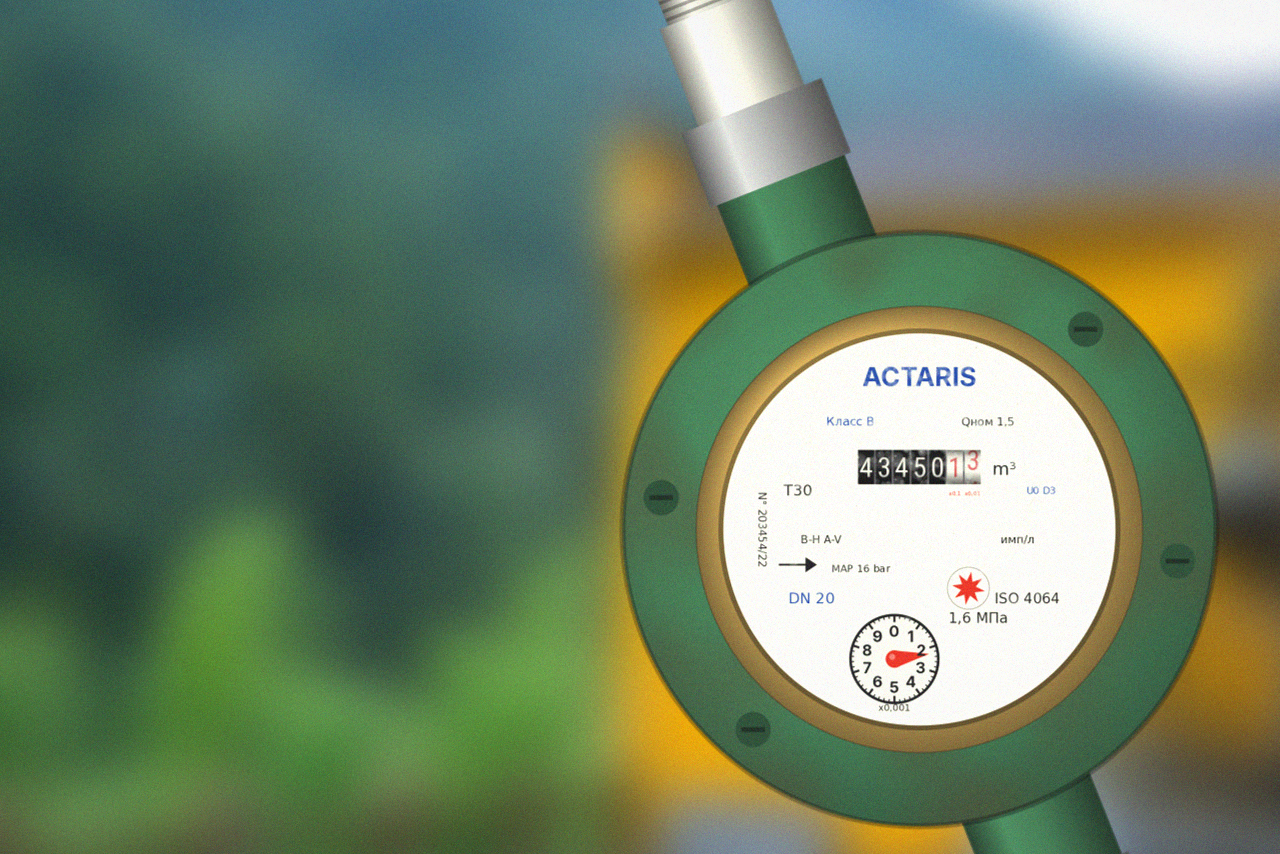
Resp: 43450.132,m³
